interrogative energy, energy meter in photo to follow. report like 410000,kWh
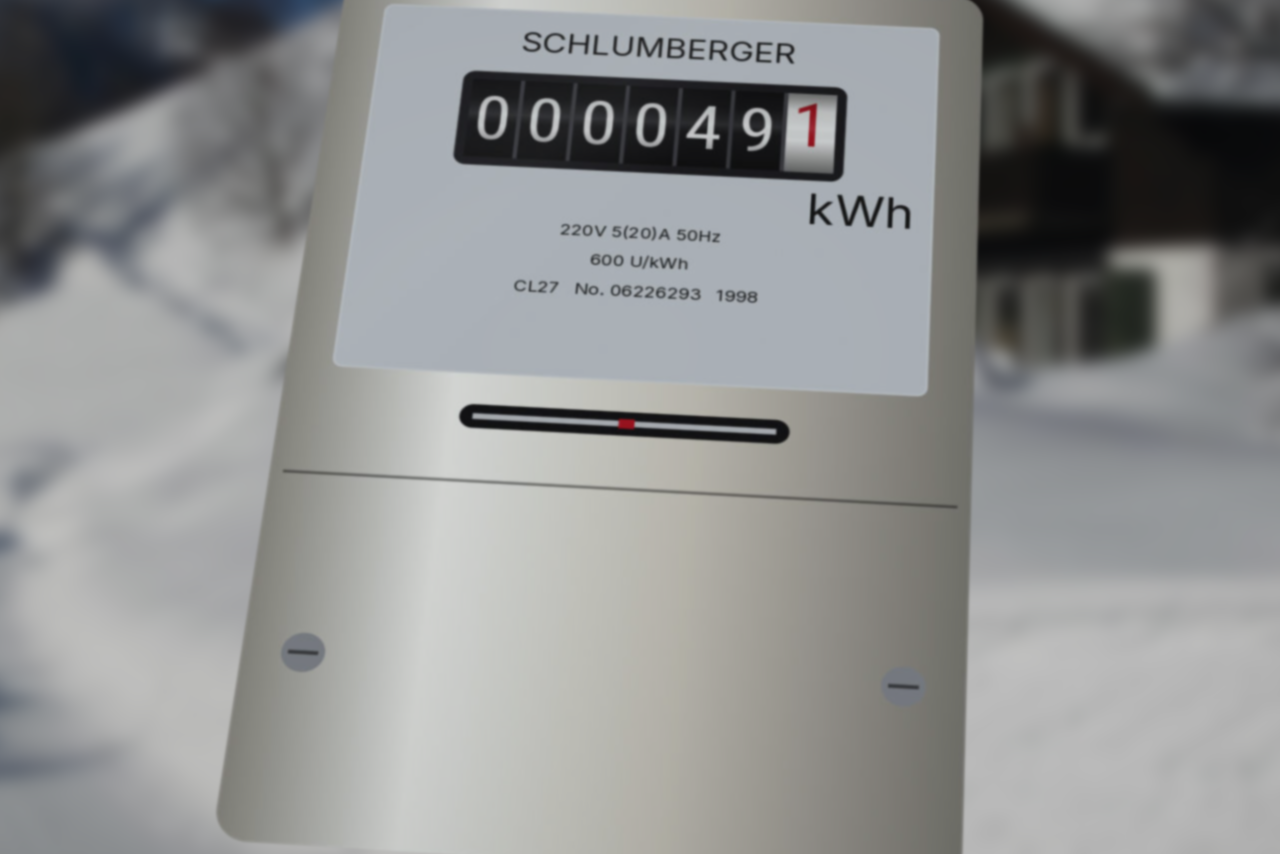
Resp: 49.1,kWh
